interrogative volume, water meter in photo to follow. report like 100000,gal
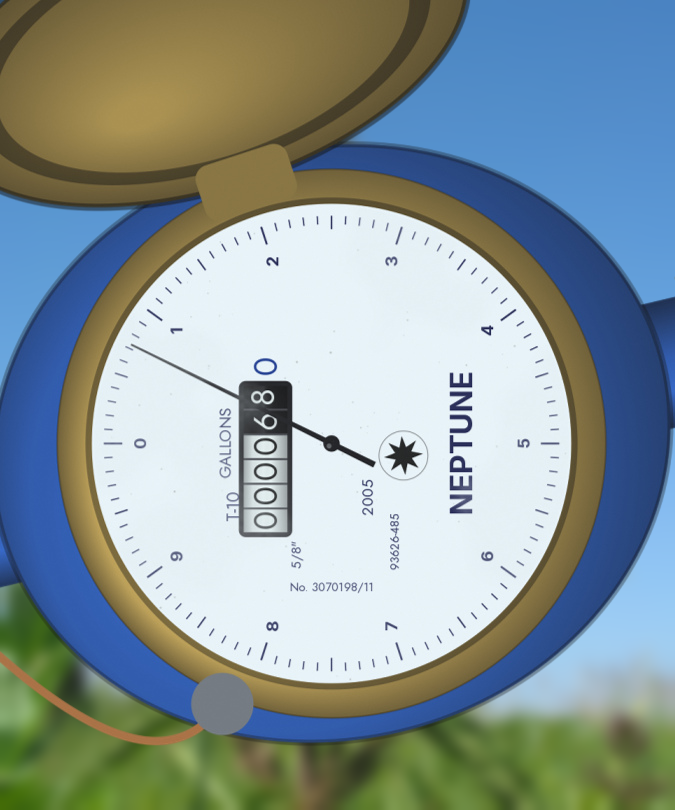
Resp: 680.7,gal
